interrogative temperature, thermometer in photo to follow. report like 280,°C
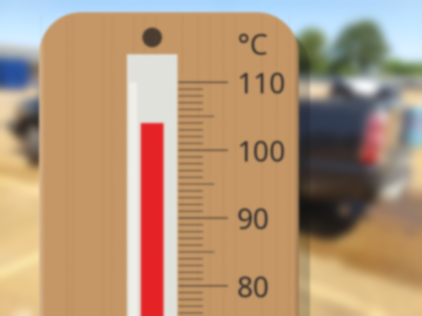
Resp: 104,°C
